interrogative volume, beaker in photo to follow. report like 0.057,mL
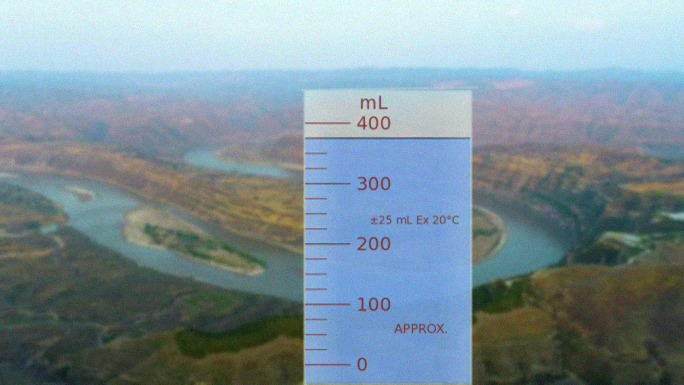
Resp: 375,mL
